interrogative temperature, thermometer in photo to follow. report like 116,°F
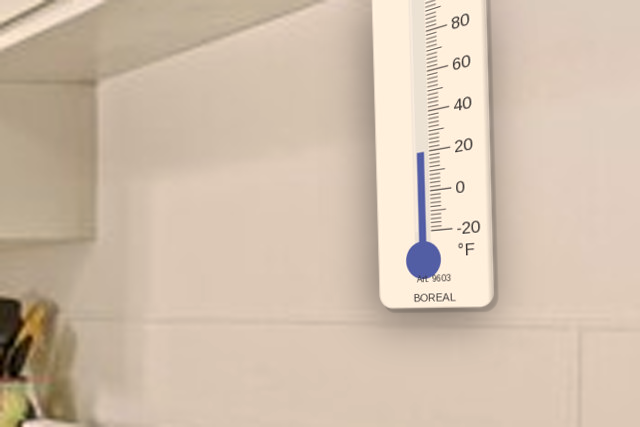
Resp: 20,°F
